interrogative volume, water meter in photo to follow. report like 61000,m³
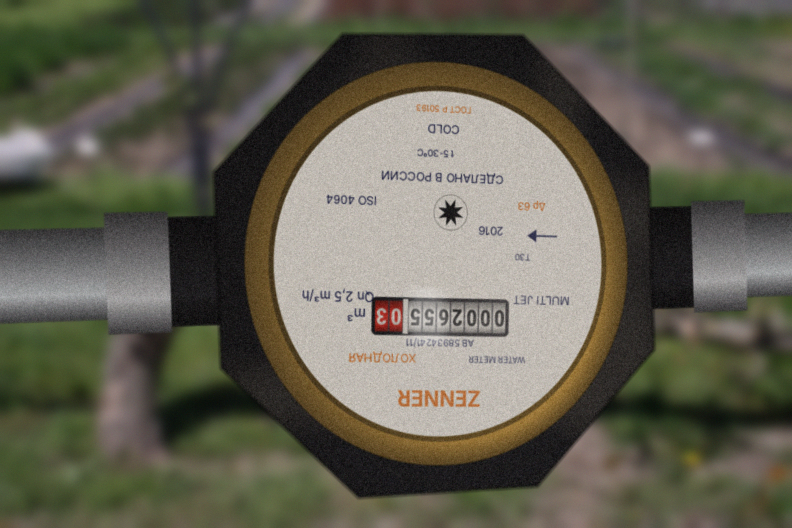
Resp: 2655.03,m³
